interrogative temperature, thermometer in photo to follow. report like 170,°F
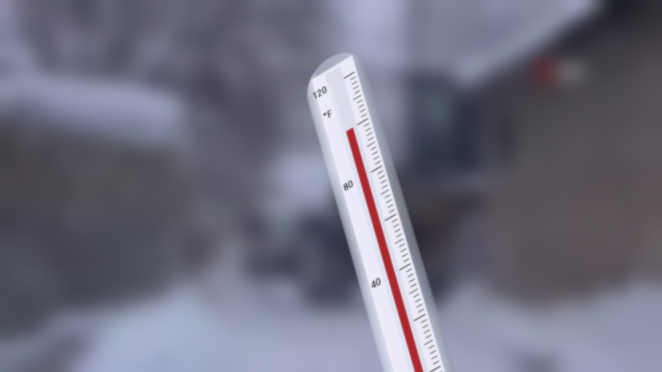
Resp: 100,°F
